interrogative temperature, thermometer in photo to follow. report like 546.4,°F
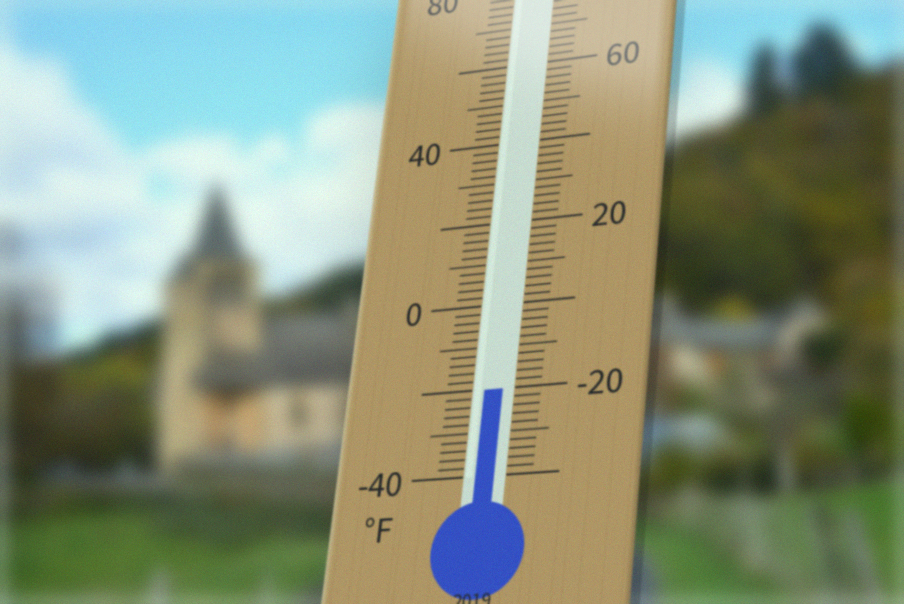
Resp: -20,°F
